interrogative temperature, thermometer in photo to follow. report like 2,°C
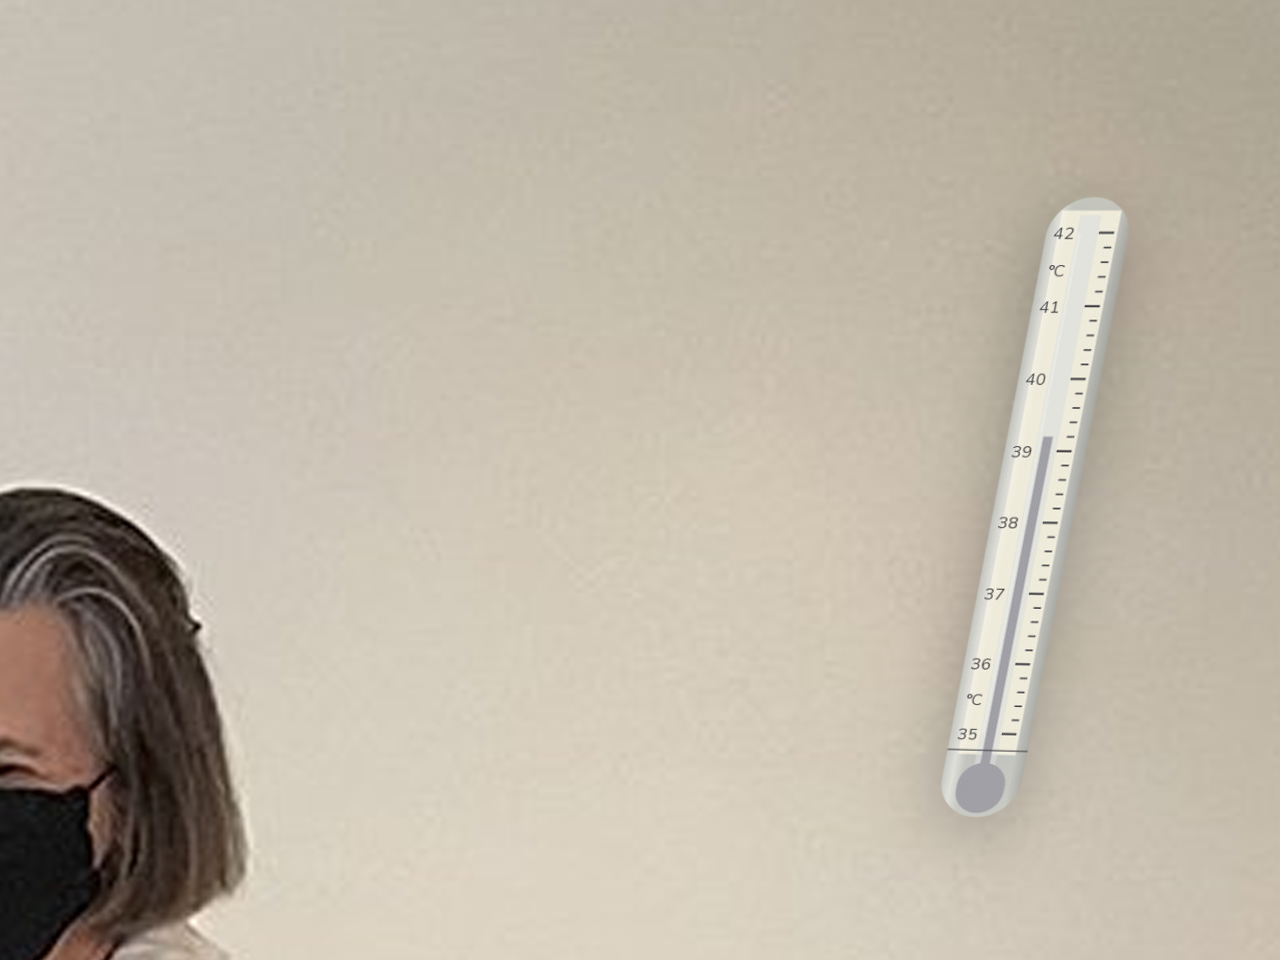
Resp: 39.2,°C
